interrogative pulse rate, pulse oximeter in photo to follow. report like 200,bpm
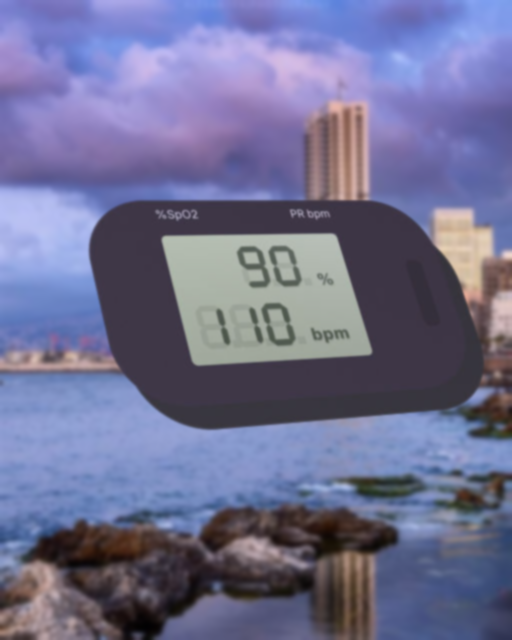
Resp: 110,bpm
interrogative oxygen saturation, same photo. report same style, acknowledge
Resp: 90,%
